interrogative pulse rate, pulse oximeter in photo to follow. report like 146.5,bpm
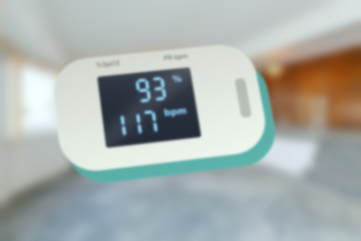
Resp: 117,bpm
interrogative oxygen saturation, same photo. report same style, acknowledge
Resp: 93,%
